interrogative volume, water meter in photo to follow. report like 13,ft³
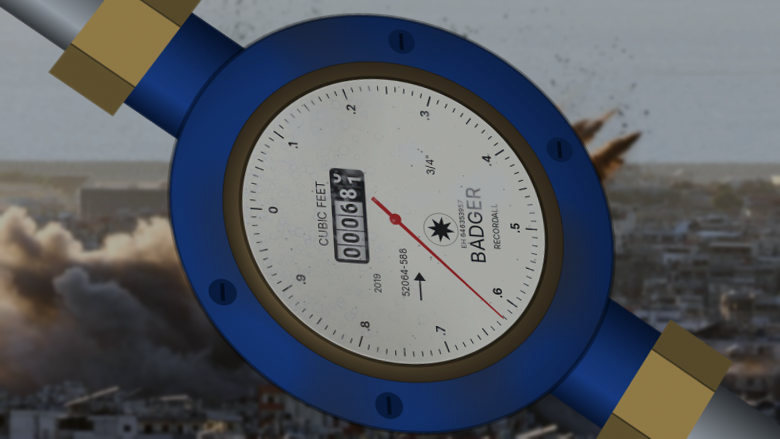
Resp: 680.62,ft³
